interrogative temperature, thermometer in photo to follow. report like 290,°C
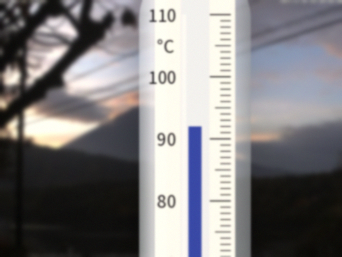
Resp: 92,°C
